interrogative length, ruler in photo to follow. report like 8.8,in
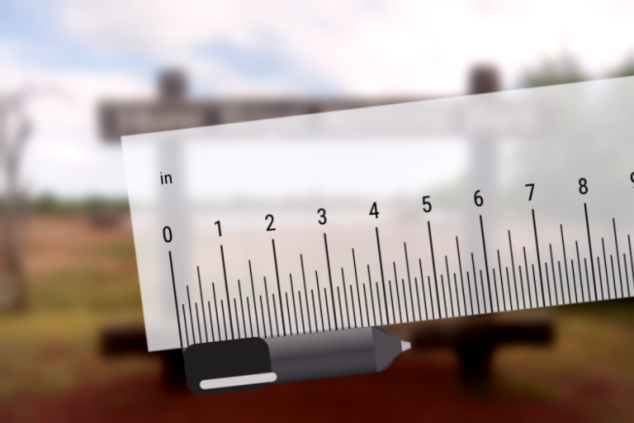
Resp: 4.375,in
